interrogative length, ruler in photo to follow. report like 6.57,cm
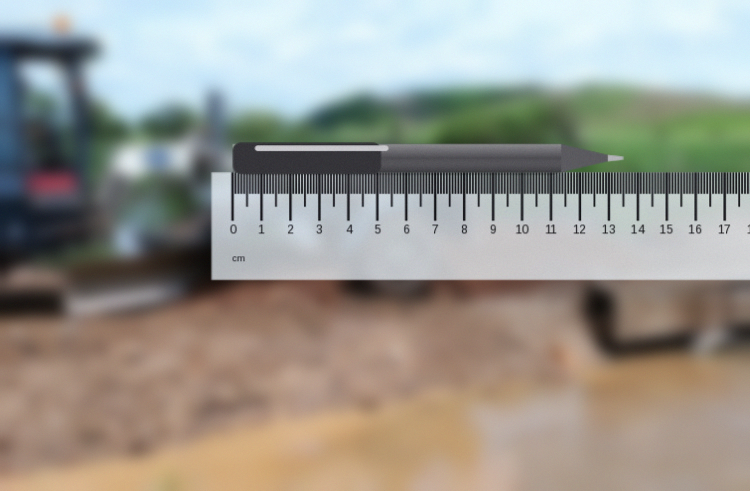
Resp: 13.5,cm
